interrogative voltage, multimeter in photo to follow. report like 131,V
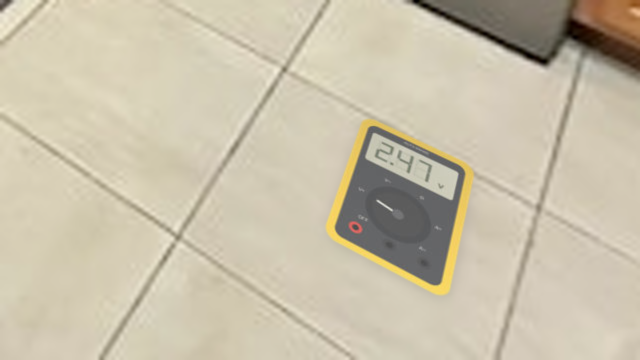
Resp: 2.47,V
